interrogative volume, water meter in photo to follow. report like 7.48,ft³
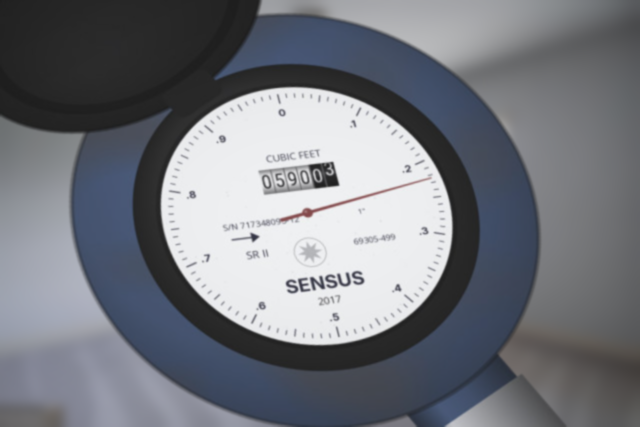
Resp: 59003.22,ft³
